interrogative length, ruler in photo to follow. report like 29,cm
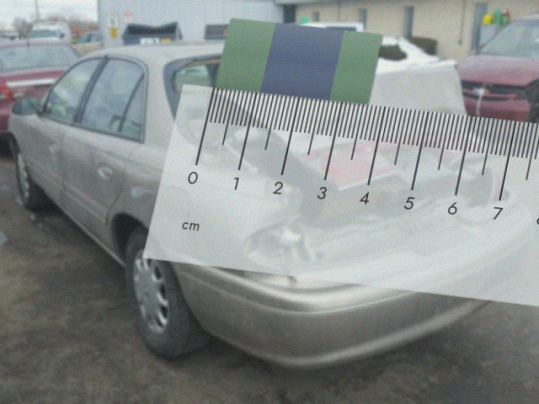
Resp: 3.6,cm
